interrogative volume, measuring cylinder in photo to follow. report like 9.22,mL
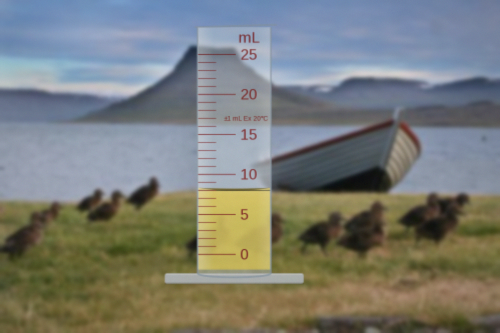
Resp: 8,mL
